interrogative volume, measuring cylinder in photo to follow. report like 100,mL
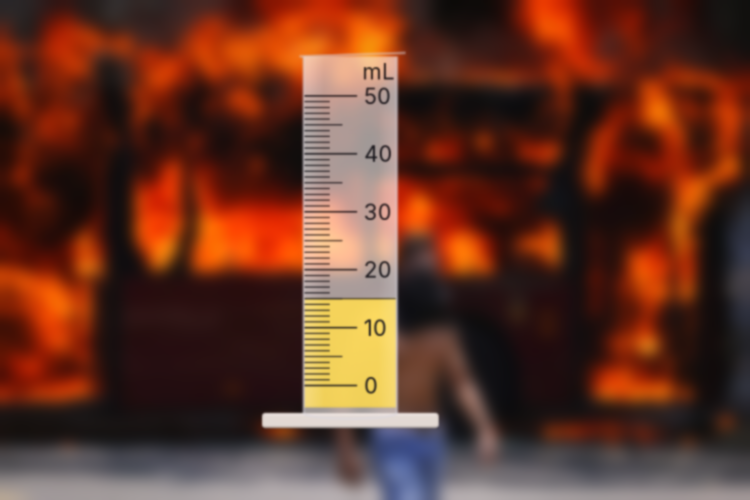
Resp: 15,mL
